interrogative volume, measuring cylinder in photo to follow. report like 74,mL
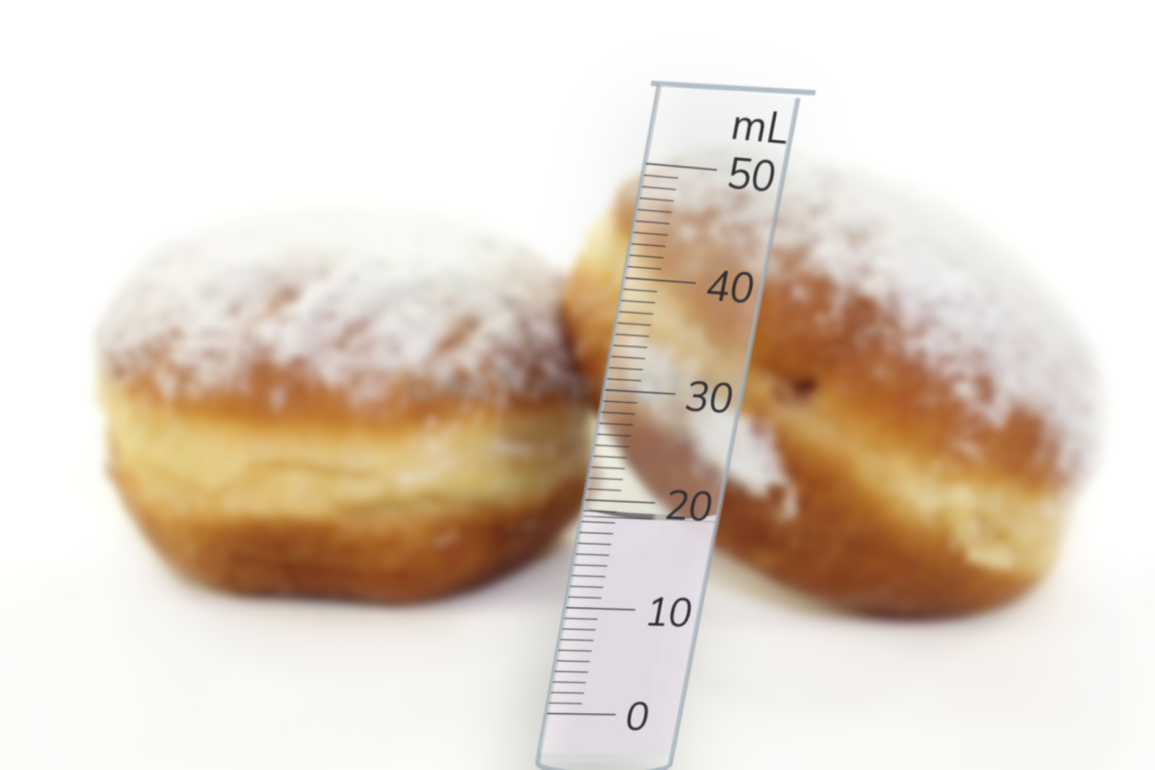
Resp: 18.5,mL
